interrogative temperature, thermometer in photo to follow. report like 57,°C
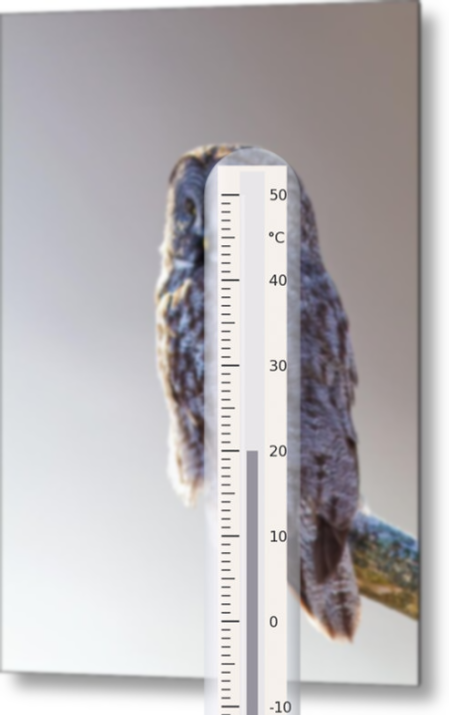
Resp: 20,°C
